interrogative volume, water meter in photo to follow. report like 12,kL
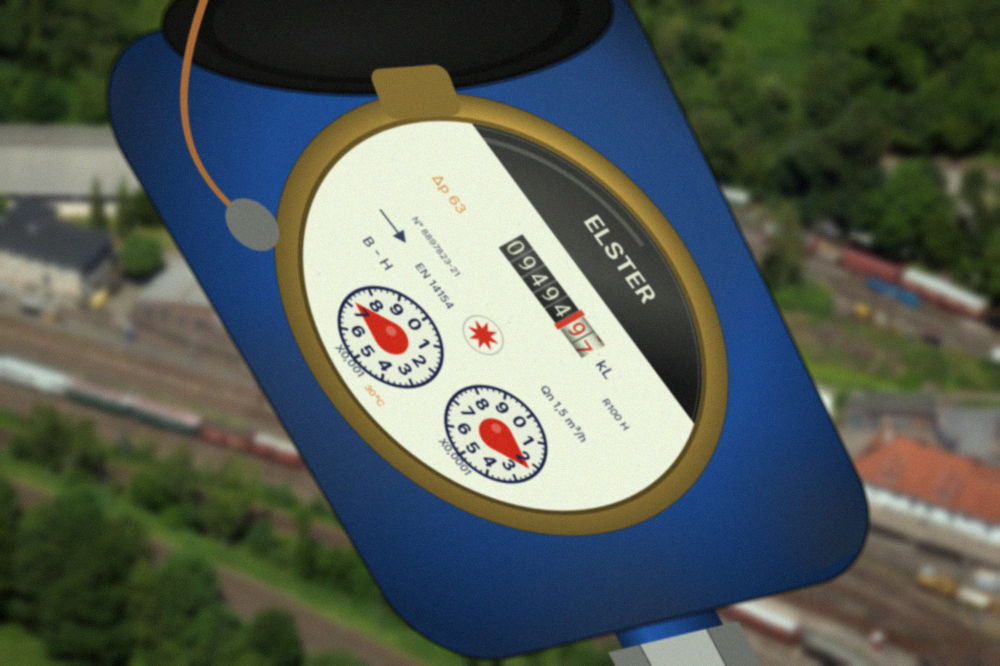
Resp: 9494.9672,kL
